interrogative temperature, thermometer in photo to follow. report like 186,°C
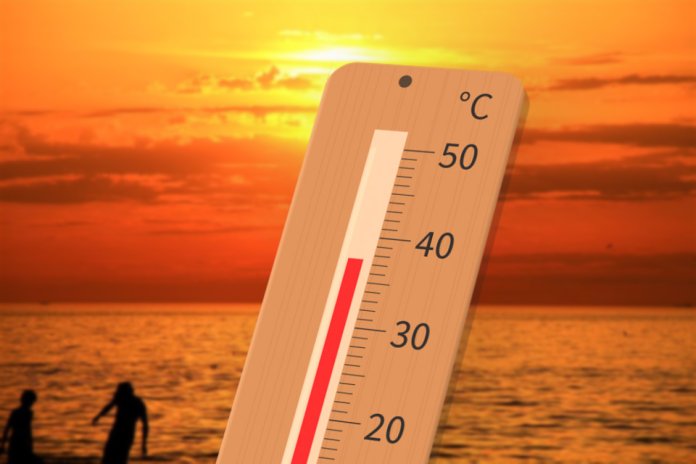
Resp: 37.5,°C
